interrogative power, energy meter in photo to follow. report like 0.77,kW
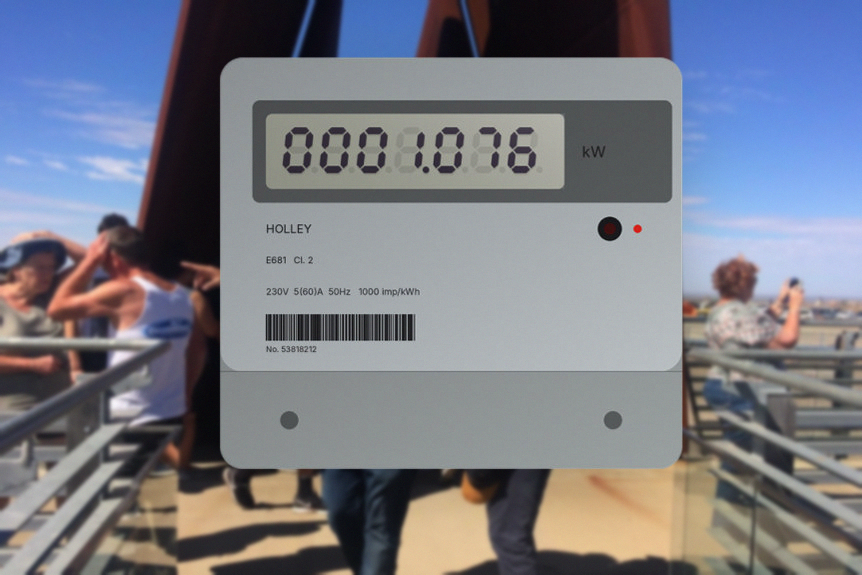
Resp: 1.076,kW
